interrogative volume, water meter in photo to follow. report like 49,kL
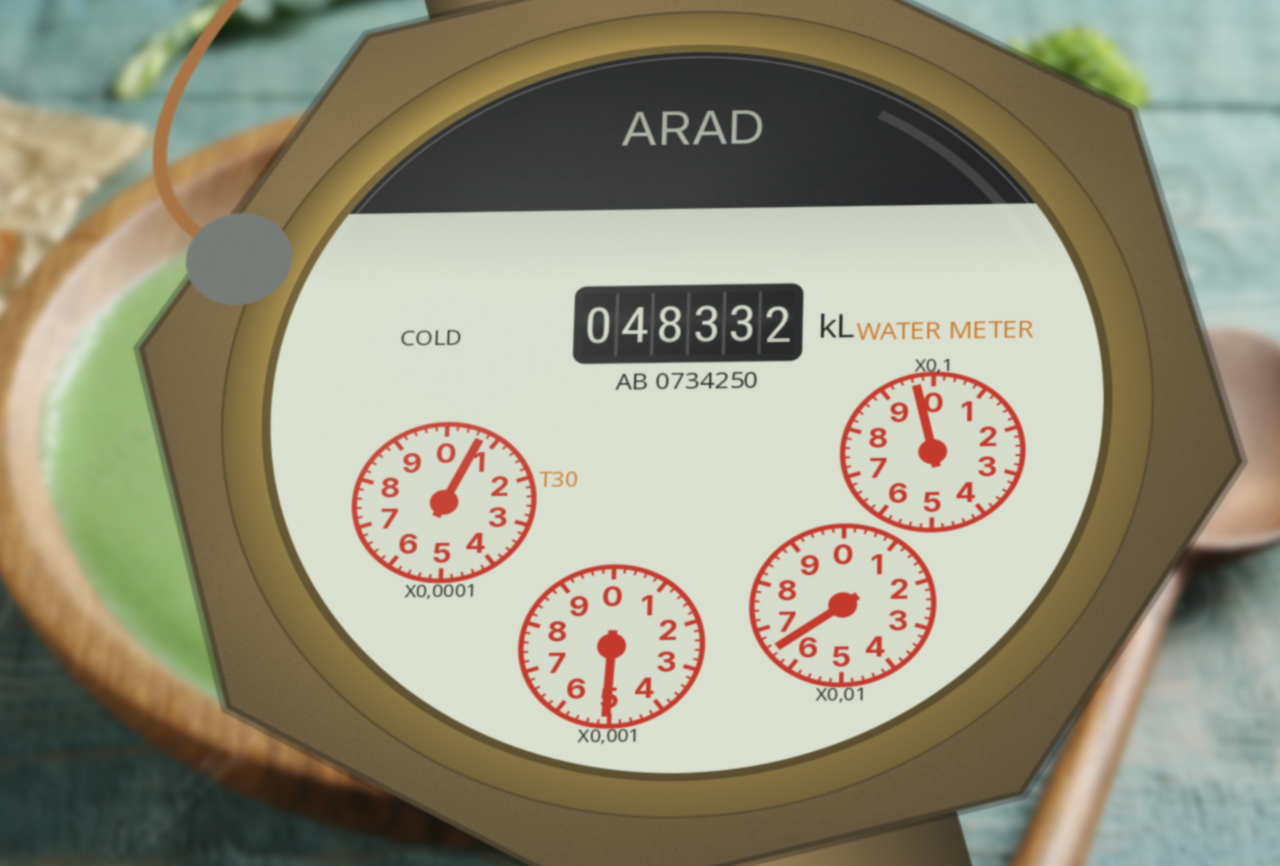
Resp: 48331.9650,kL
